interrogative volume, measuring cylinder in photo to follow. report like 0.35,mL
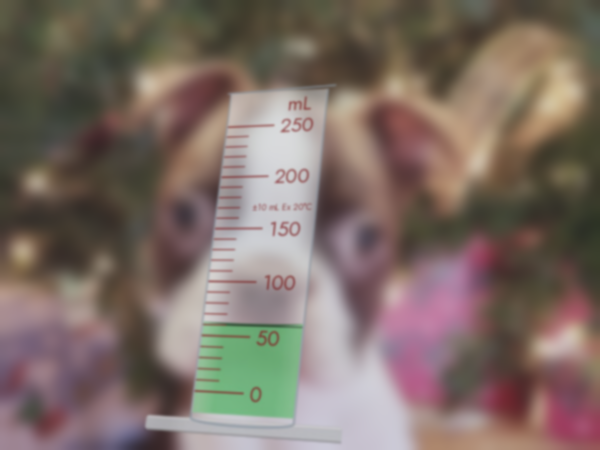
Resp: 60,mL
